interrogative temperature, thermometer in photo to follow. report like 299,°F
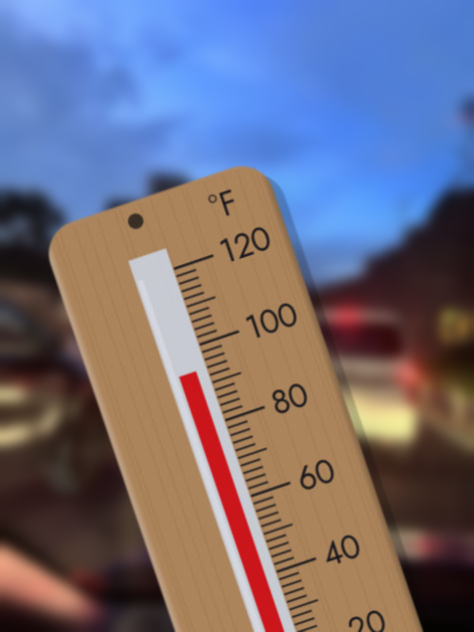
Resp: 94,°F
